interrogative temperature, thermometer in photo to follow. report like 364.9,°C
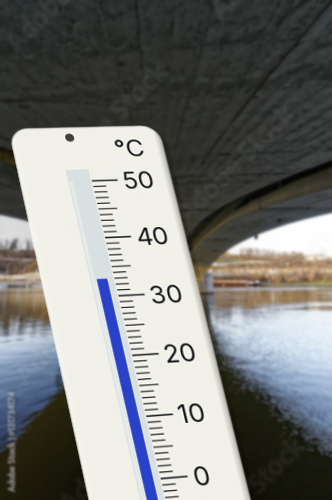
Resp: 33,°C
